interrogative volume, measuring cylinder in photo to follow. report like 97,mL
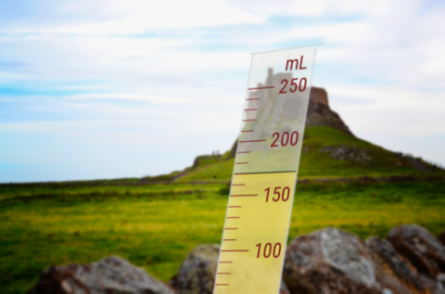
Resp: 170,mL
